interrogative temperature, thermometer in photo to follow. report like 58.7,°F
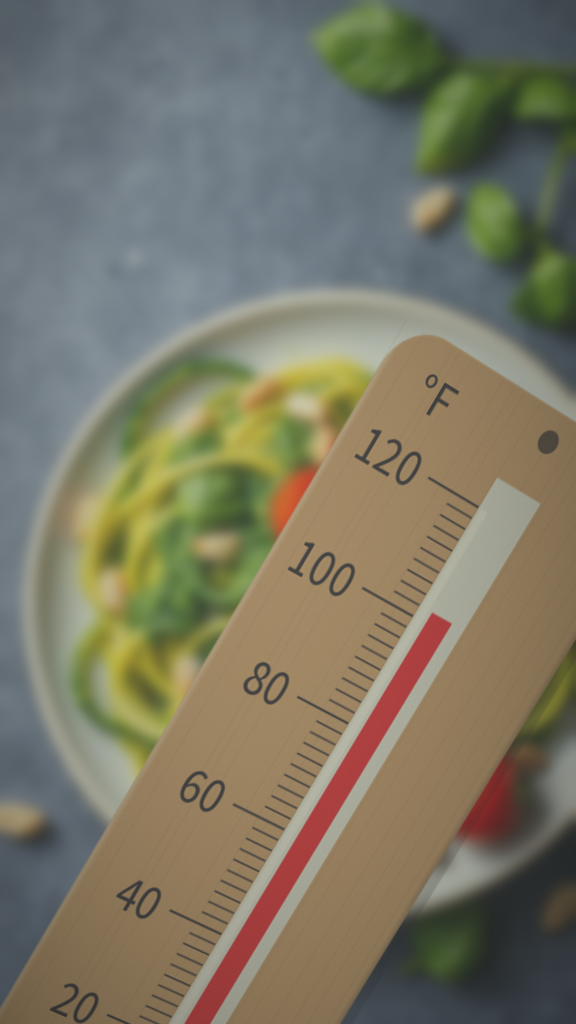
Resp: 102,°F
